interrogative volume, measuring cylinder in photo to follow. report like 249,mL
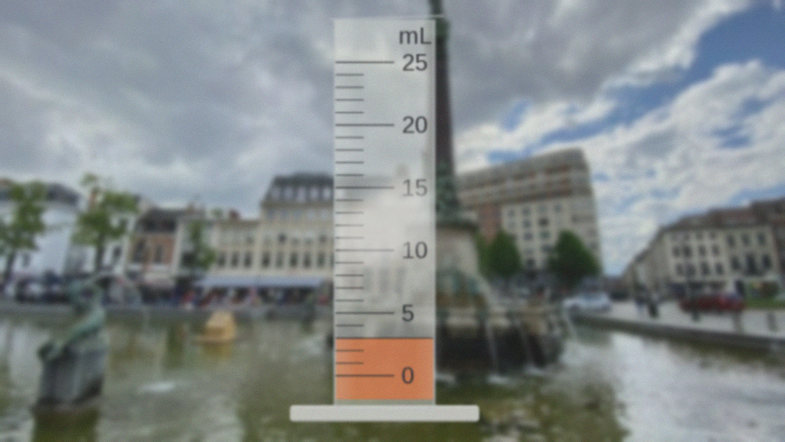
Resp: 3,mL
